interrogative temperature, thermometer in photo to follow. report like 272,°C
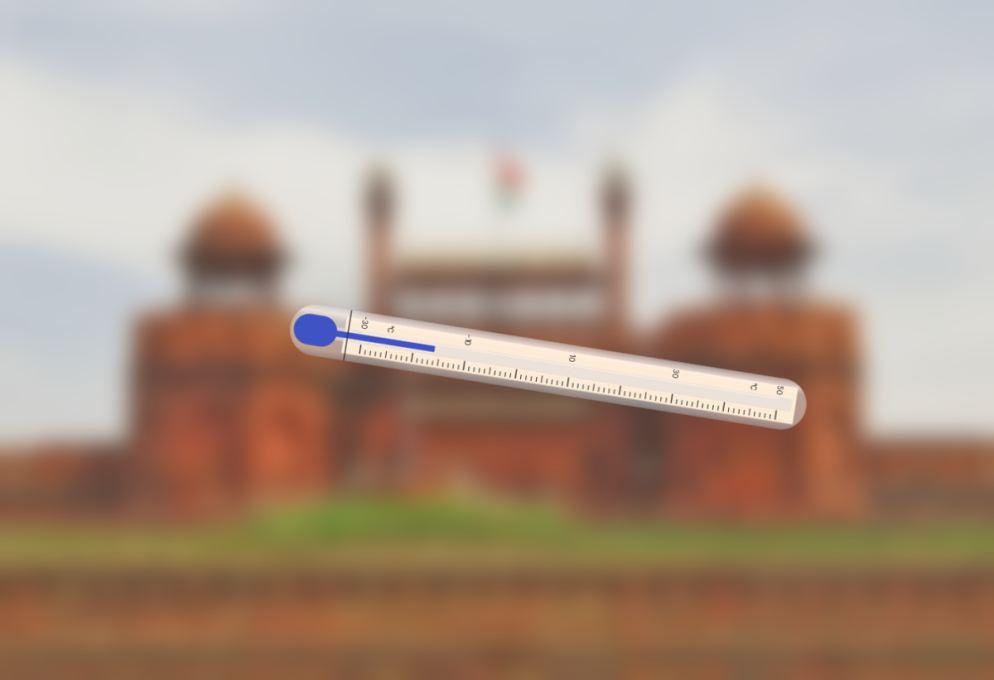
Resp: -16,°C
